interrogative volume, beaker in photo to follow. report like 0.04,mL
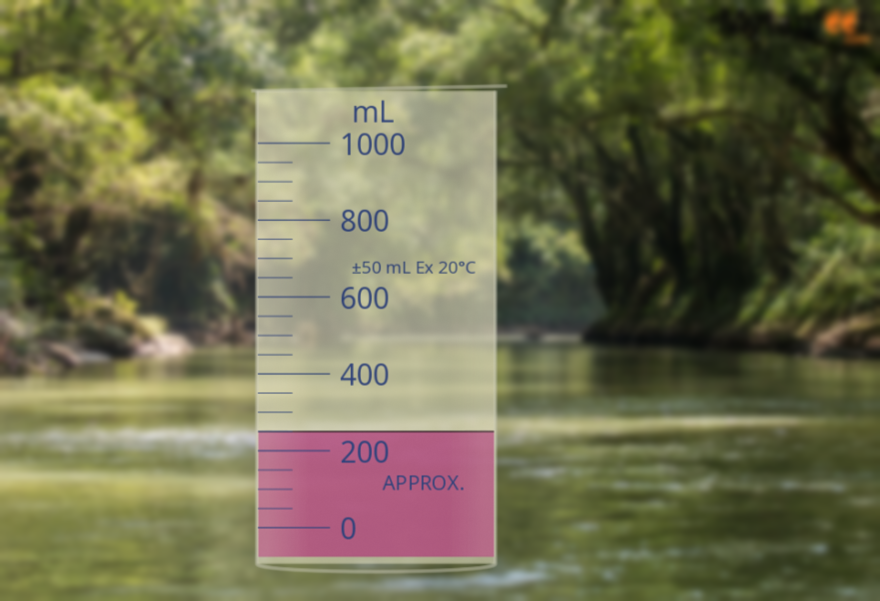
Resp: 250,mL
